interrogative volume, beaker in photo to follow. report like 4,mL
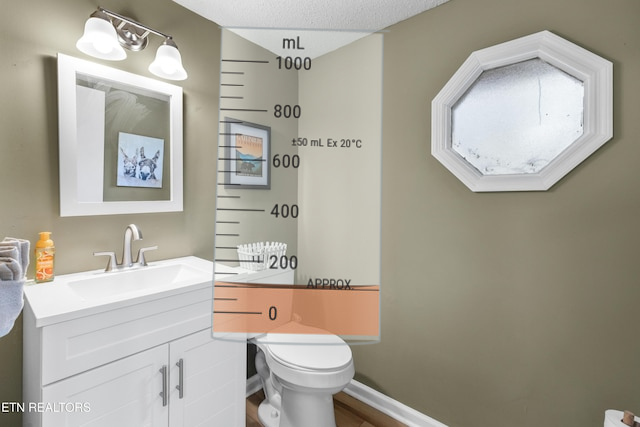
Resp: 100,mL
